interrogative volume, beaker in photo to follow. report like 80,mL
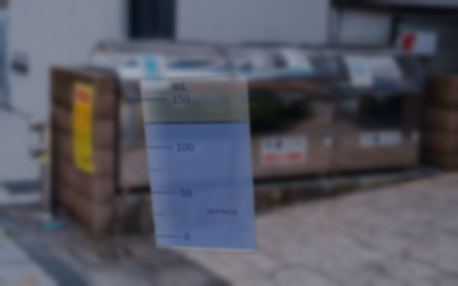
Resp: 125,mL
